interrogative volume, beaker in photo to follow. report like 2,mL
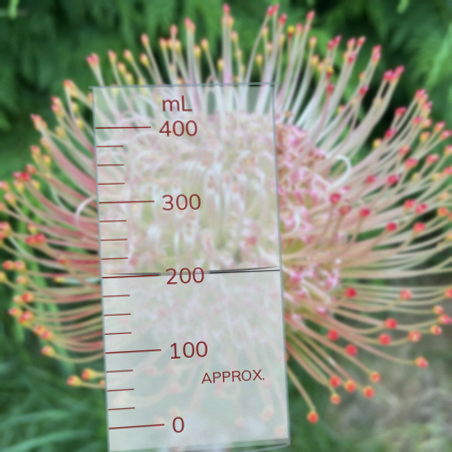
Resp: 200,mL
